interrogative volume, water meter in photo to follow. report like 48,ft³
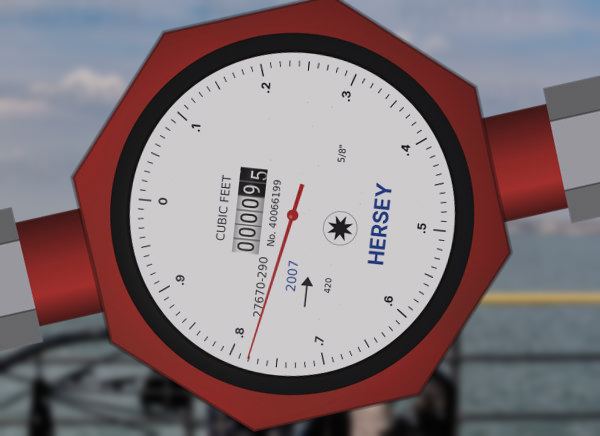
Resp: 94.78,ft³
